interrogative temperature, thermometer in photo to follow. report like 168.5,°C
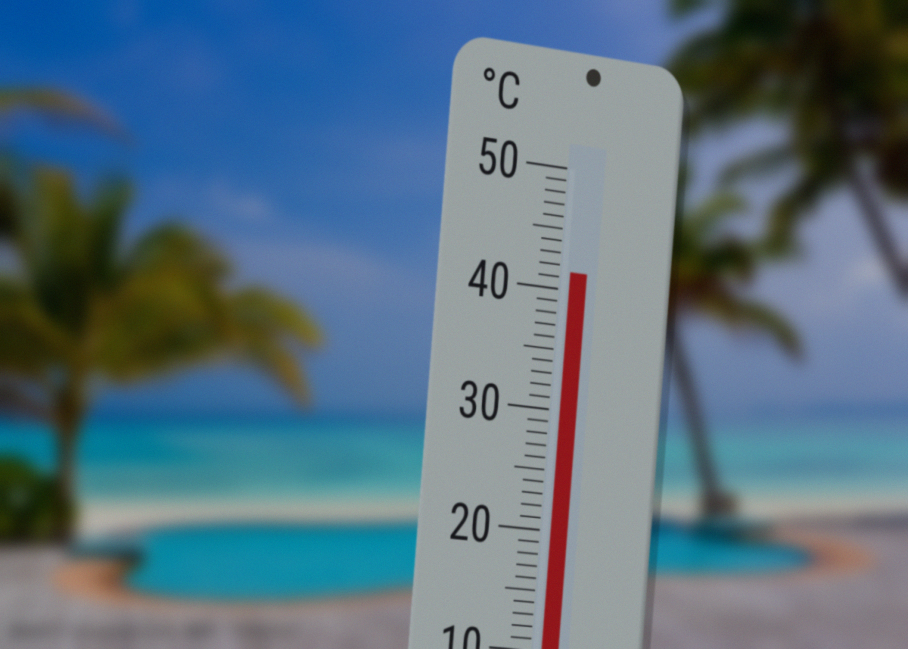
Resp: 41.5,°C
